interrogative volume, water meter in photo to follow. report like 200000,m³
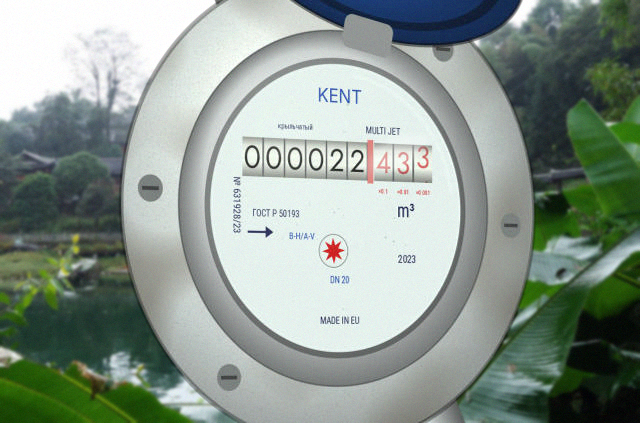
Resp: 22.433,m³
